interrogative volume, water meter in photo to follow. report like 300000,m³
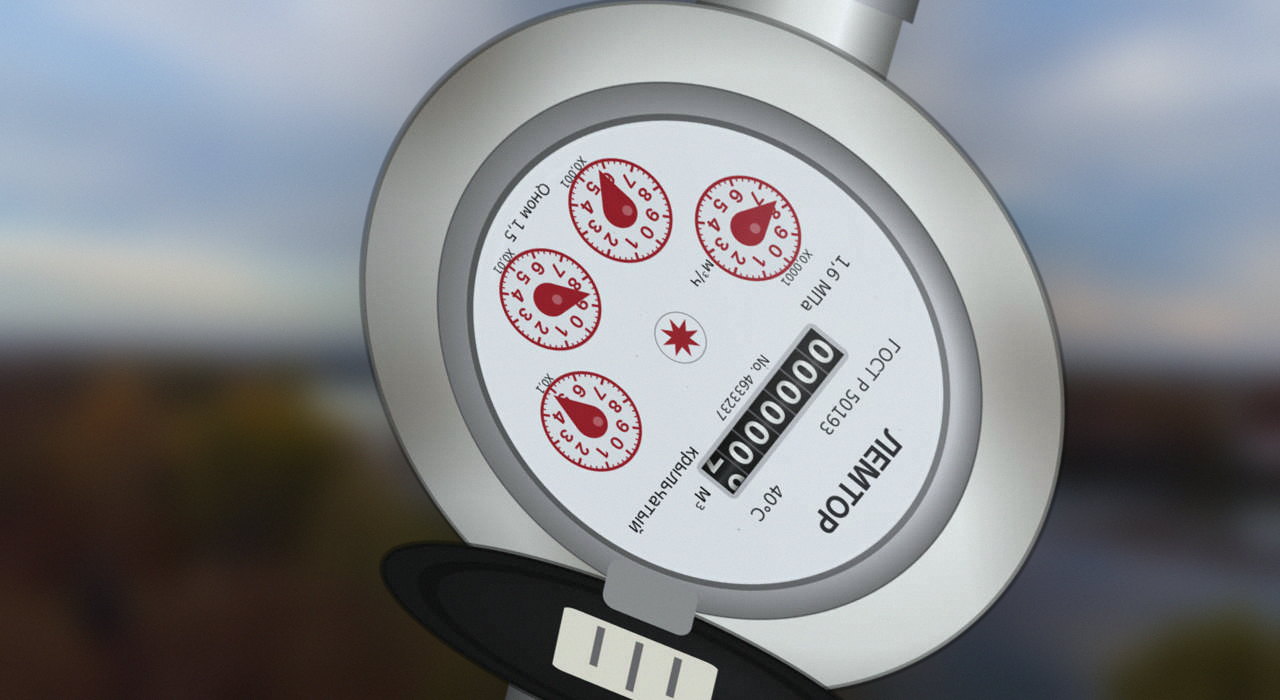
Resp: 6.4857,m³
